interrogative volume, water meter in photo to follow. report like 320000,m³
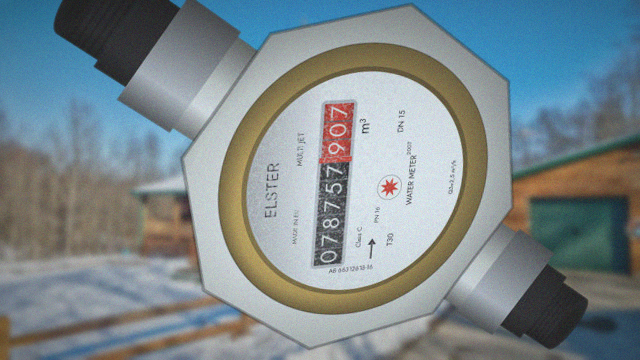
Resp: 78757.907,m³
